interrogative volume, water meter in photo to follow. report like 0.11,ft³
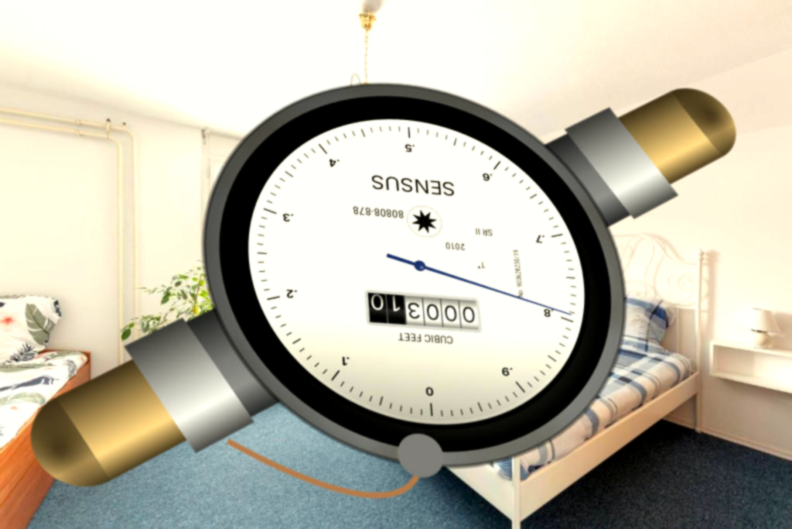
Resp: 309.79,ft³
